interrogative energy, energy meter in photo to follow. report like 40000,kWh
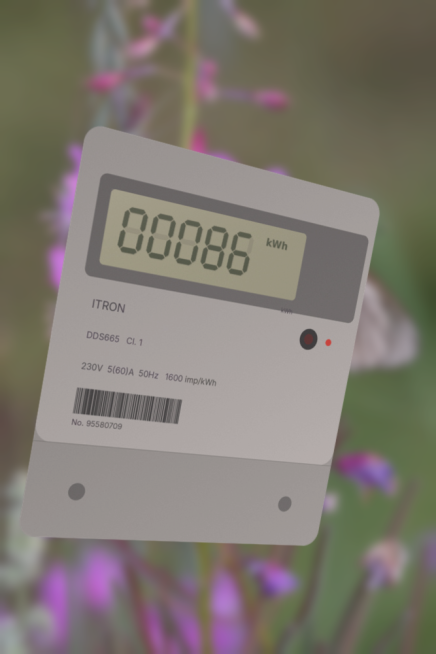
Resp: 86,kWh
